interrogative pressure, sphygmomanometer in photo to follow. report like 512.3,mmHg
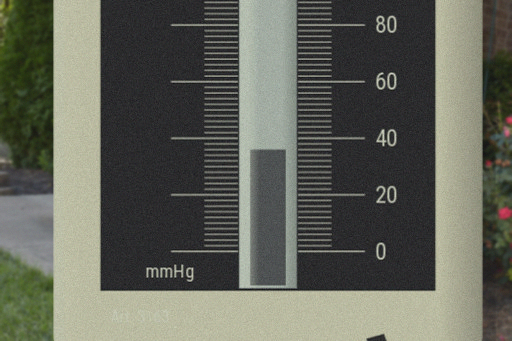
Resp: 36,mmHg
